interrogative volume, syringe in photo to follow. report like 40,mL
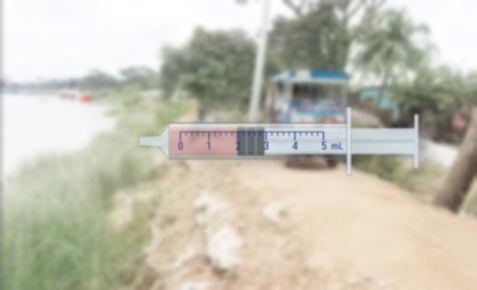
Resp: 2,mL
